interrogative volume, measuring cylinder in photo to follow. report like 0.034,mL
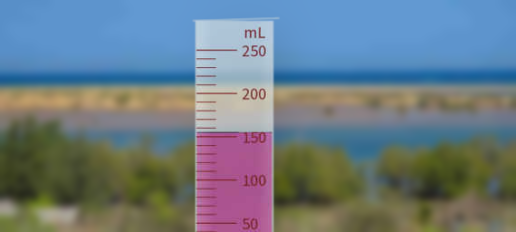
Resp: 155,mL
